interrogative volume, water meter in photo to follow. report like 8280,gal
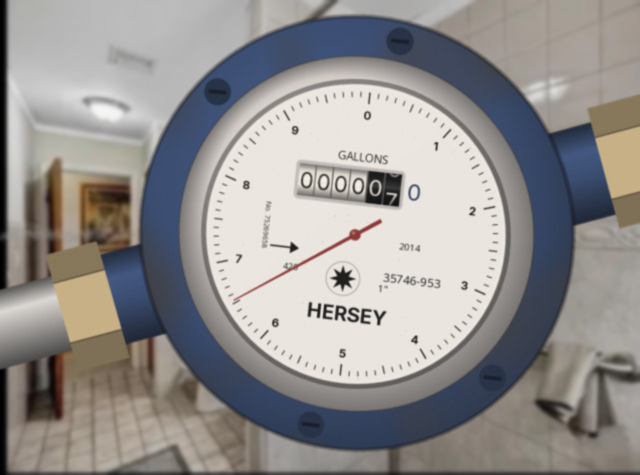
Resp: 66.5,gal
